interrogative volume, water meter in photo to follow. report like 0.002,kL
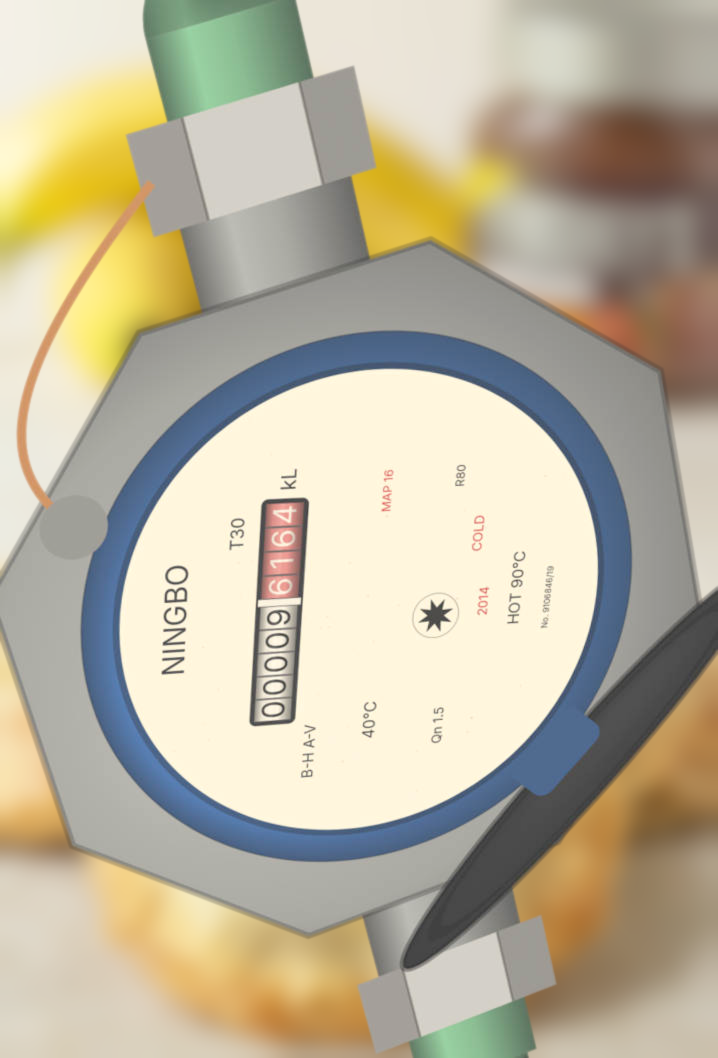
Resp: 9.6164,kL
